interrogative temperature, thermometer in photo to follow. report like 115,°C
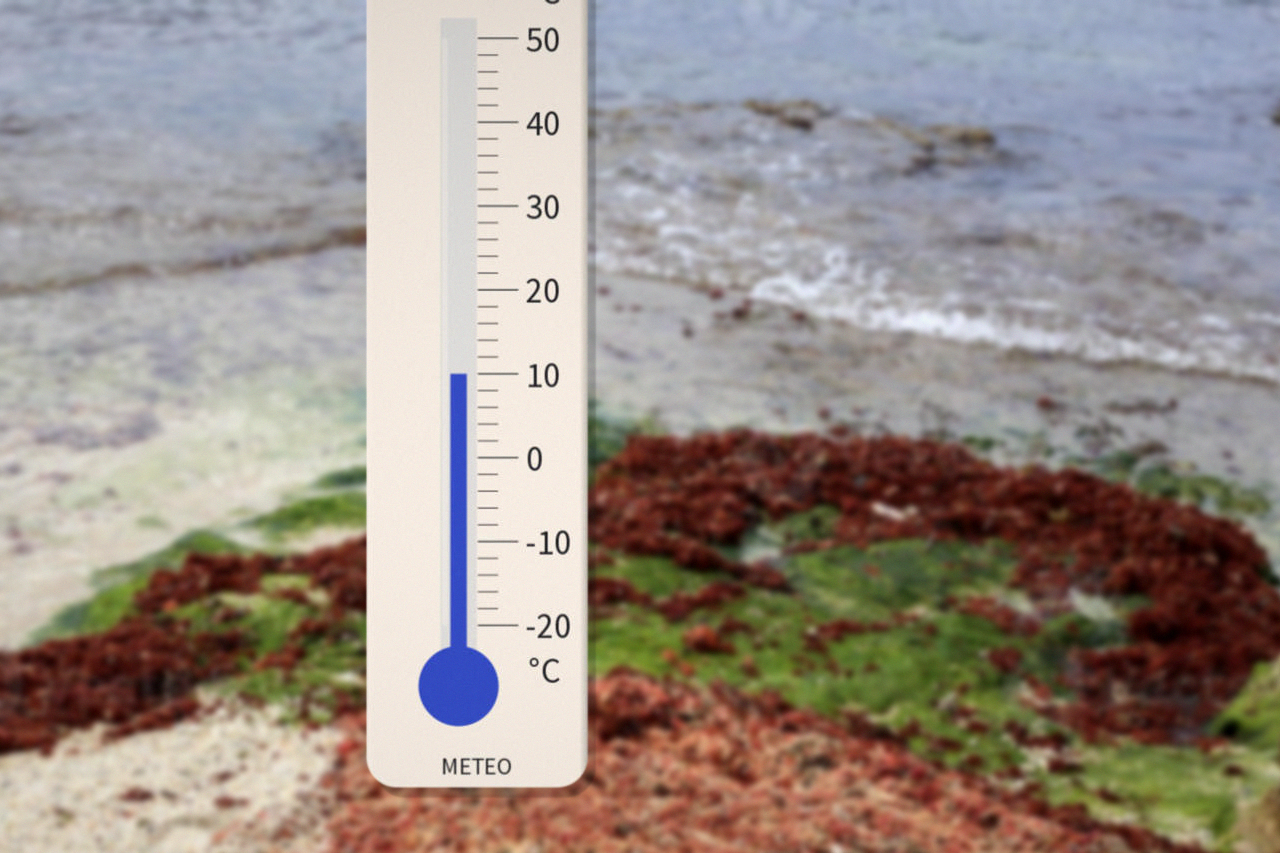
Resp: 10,°C
